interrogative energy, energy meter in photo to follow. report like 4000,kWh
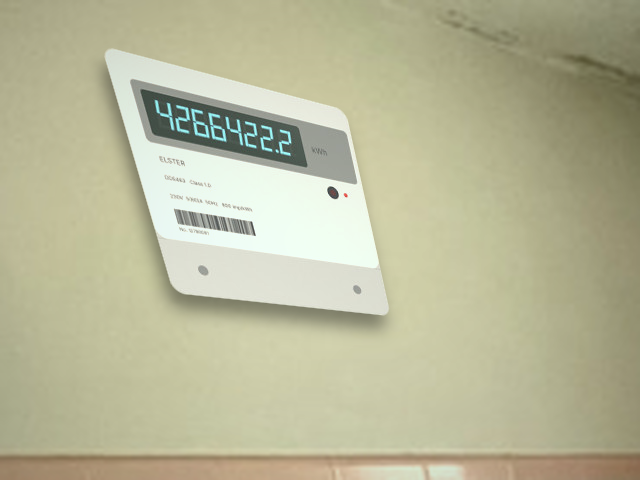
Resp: 4266422.2,kWh
